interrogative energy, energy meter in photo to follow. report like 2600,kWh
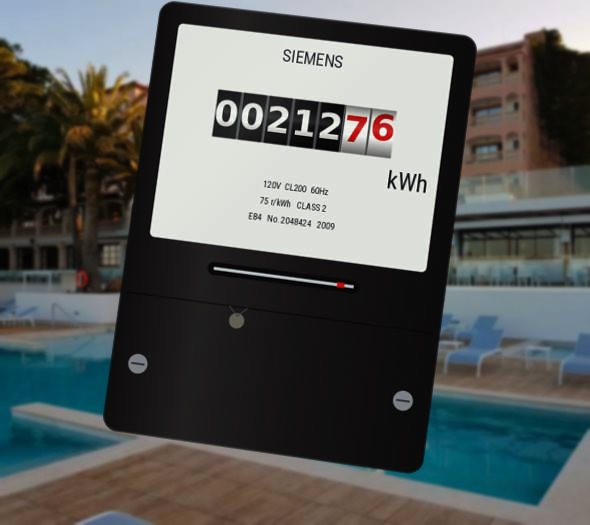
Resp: 212.76,kWh
